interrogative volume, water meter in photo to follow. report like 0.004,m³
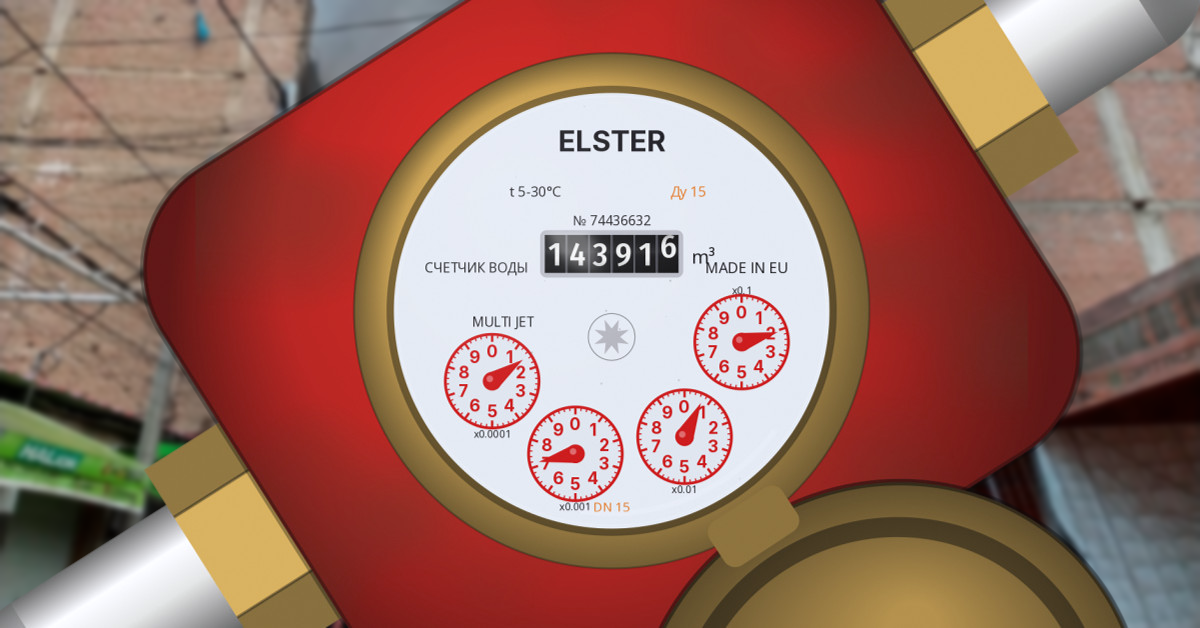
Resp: 143916.2071,m³
